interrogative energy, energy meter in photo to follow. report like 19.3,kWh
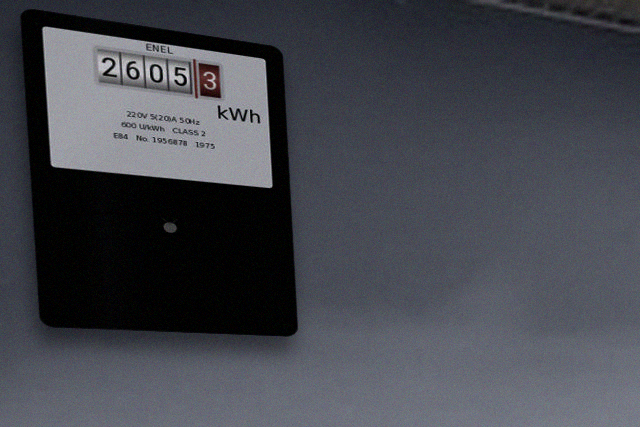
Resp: 2605.3,kWh
